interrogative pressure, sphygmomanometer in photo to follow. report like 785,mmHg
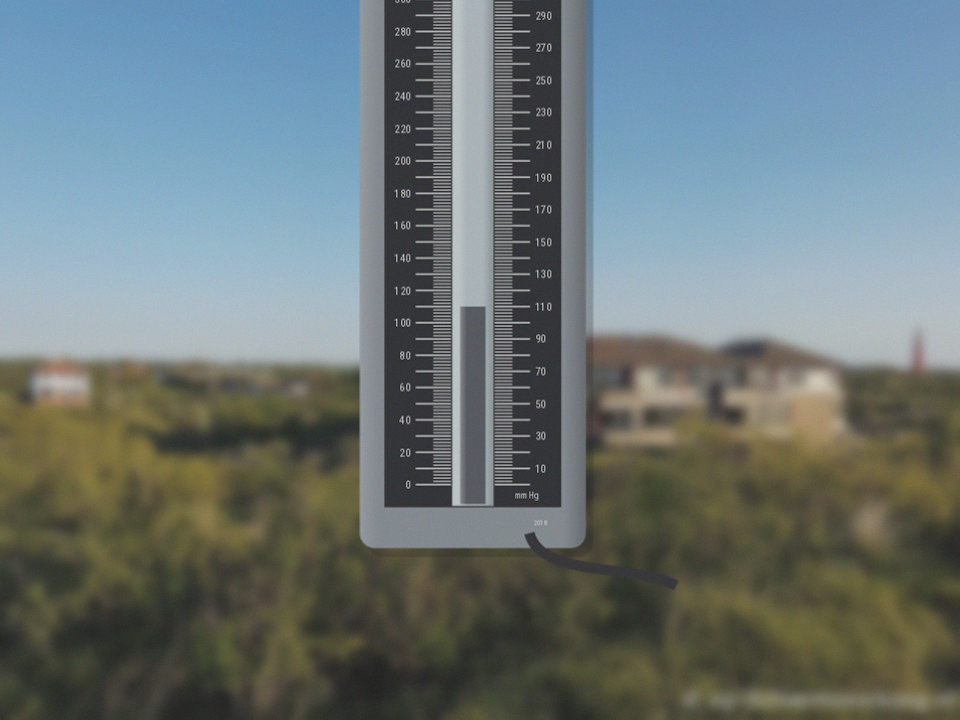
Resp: 110,mmHg
